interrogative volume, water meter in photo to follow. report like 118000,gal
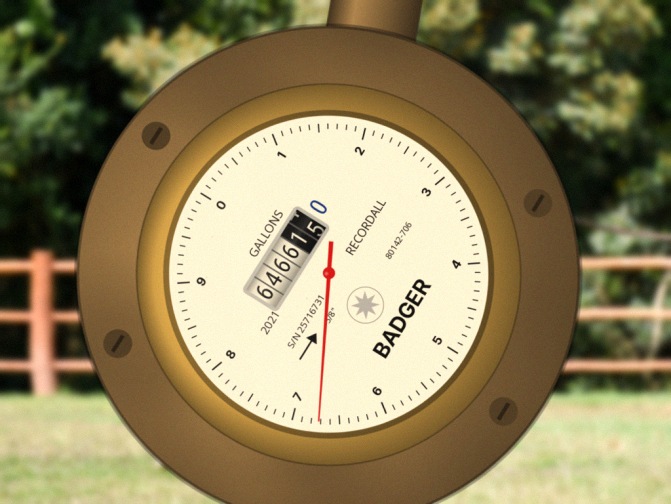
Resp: 6466146.7,gal
